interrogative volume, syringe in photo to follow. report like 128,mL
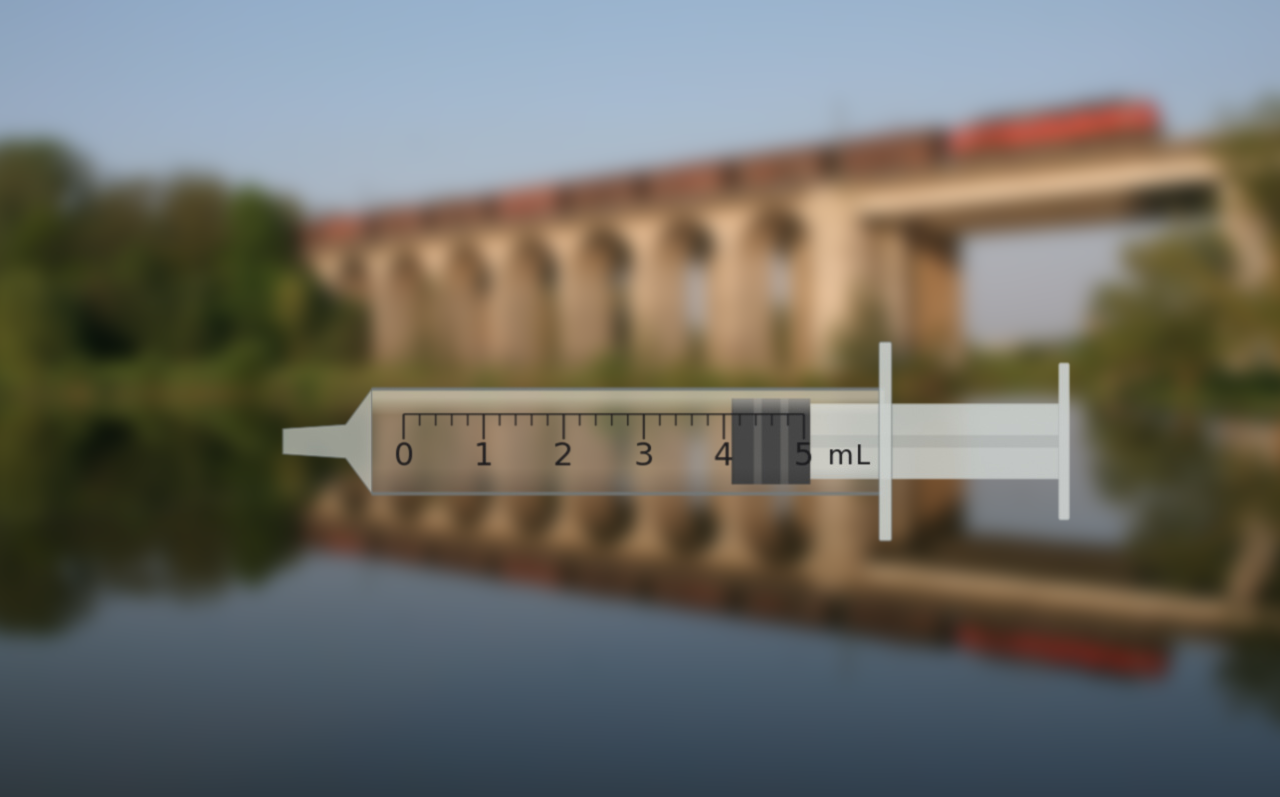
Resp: 4.1,mL
